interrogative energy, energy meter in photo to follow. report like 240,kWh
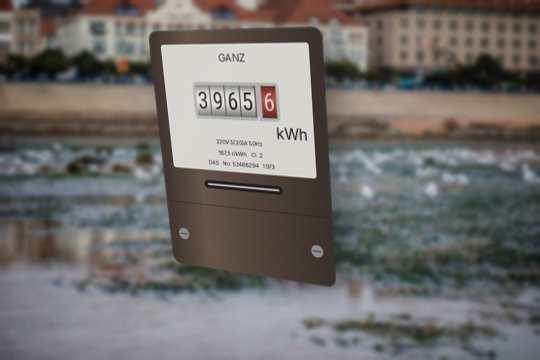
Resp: 3965.6,kWh
